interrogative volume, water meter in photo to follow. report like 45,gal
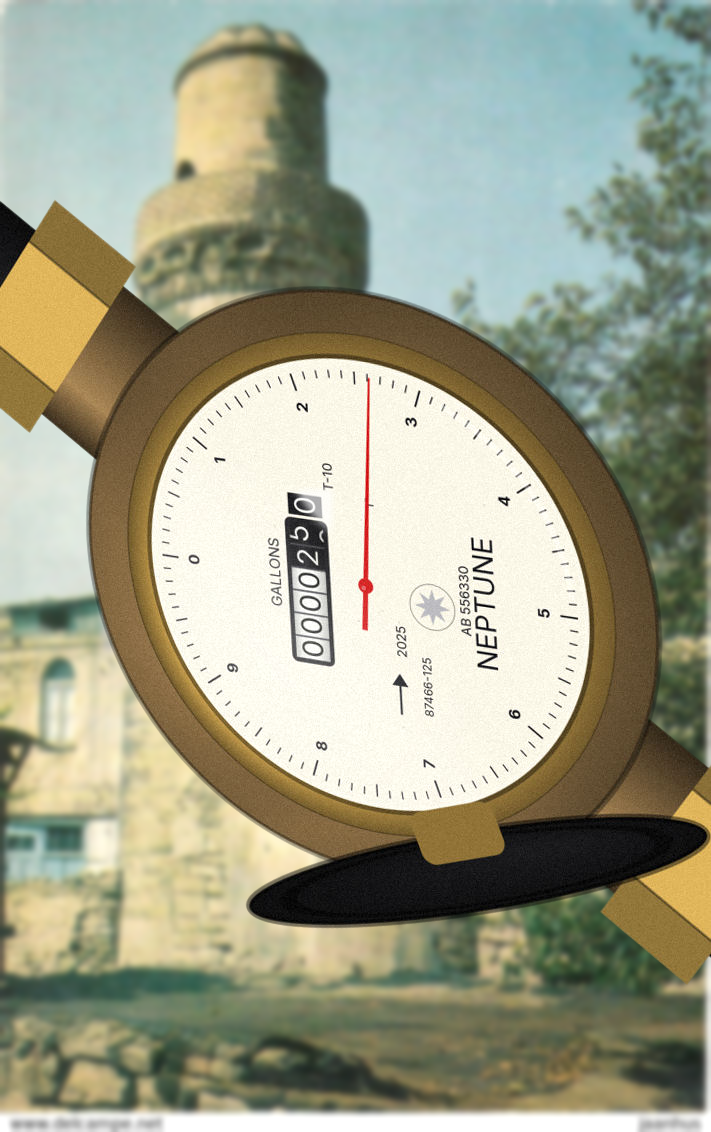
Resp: 252.6,gal
